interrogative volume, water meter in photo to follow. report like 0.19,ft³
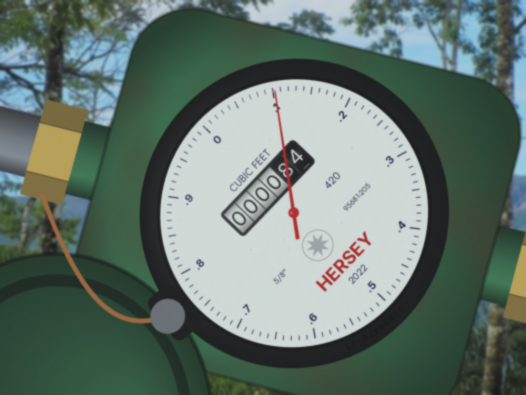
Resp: 84.10,ft³
